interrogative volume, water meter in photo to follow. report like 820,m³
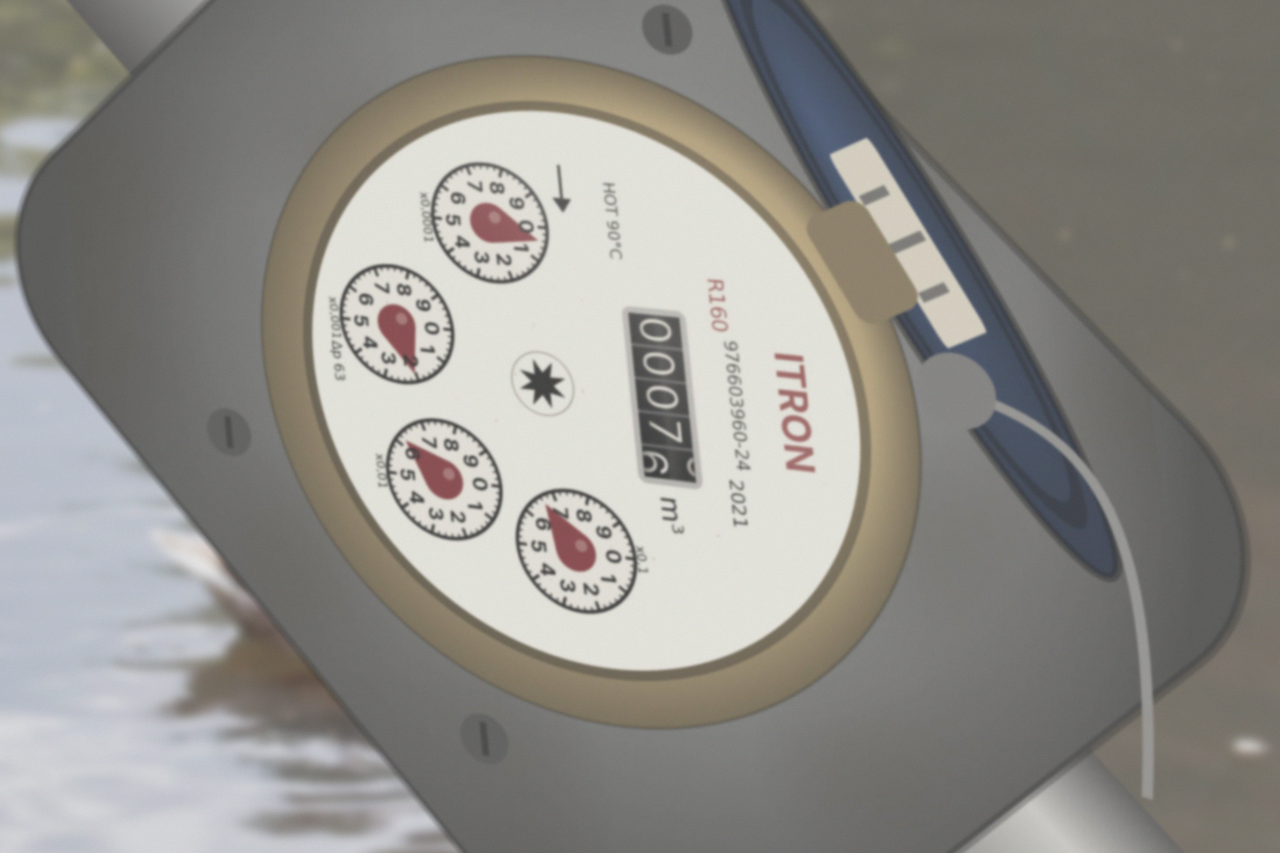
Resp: 75.6620,m³
